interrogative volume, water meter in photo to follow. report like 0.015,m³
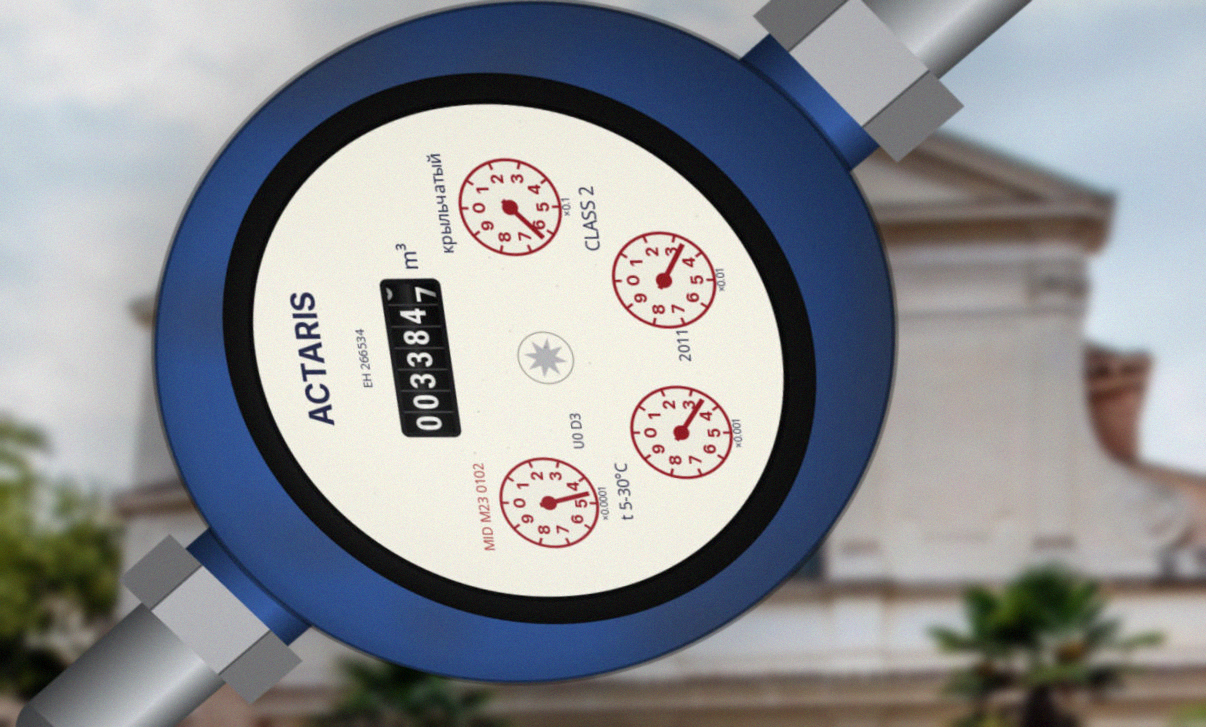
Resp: 33846.6334,m³
